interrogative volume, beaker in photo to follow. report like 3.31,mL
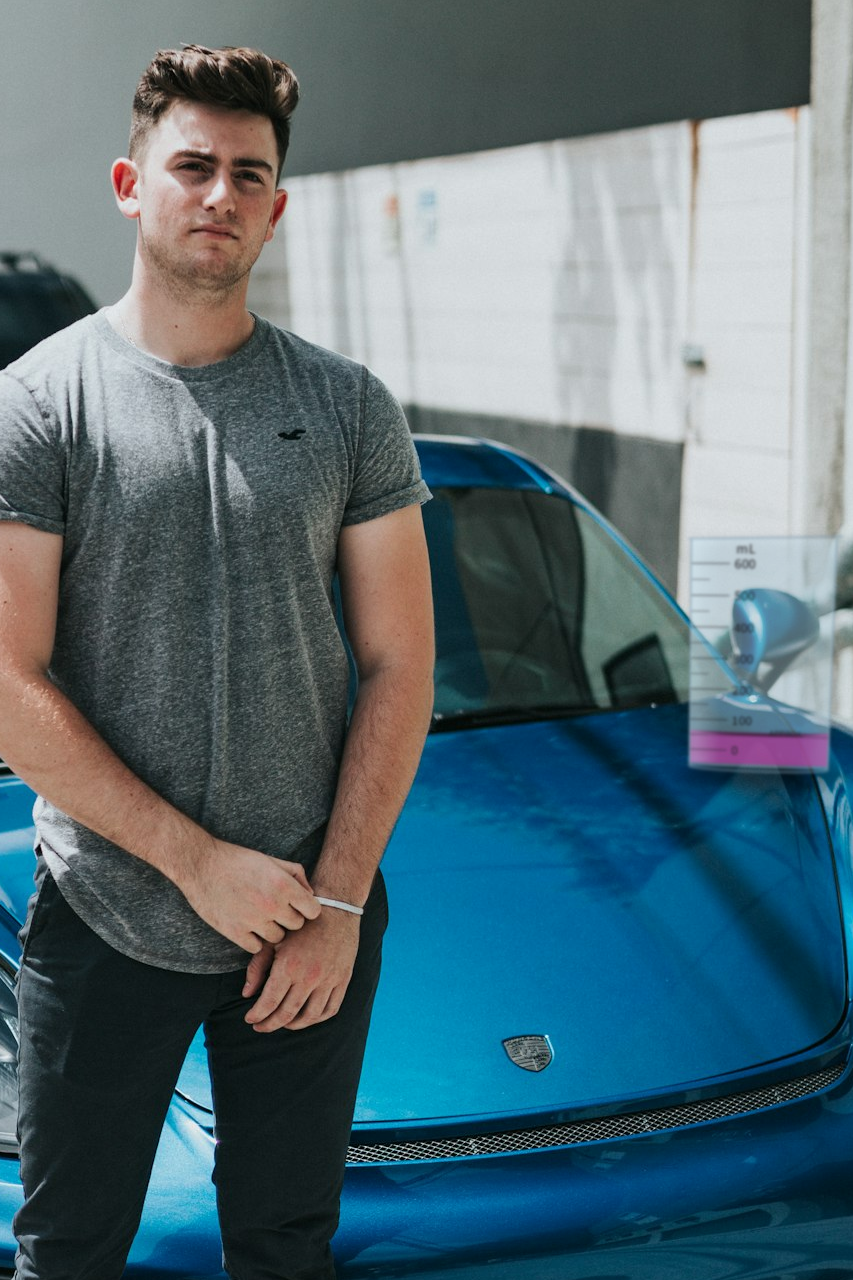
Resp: 50,mL
